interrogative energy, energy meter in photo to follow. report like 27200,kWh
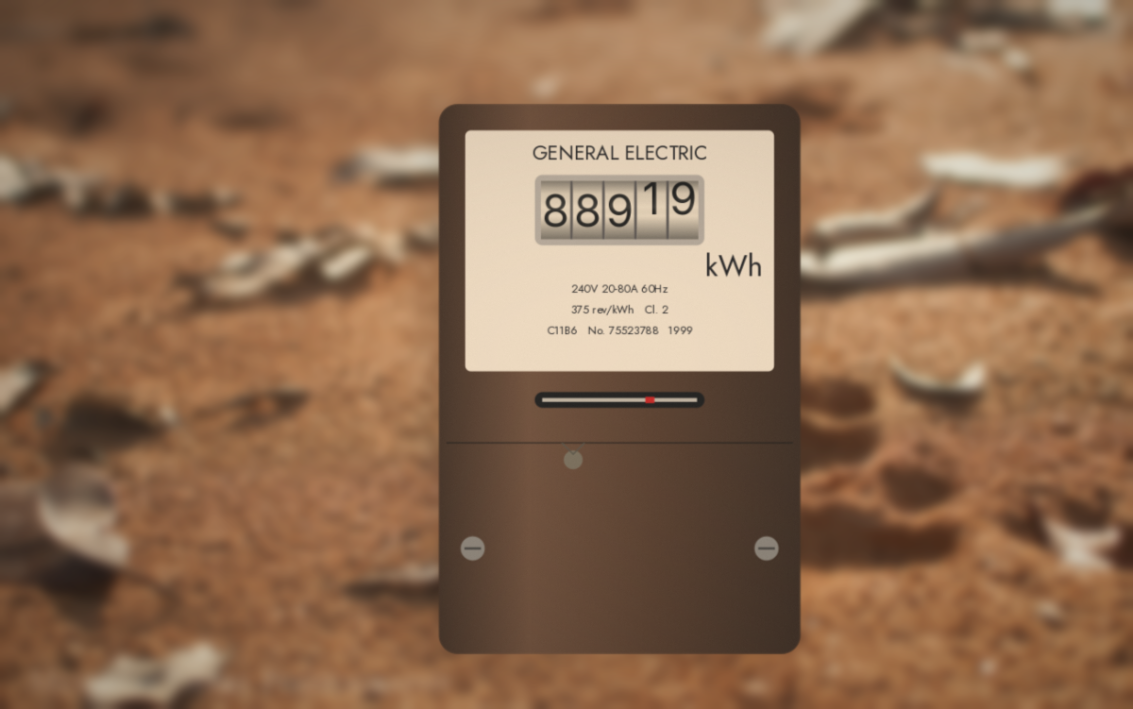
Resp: 88919,kWh
